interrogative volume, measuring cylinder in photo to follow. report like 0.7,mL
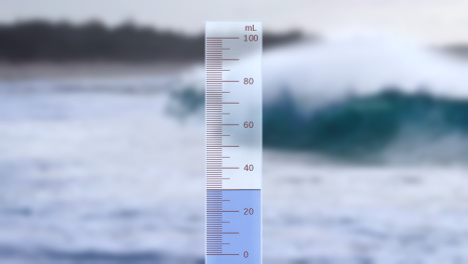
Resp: 30,mL
